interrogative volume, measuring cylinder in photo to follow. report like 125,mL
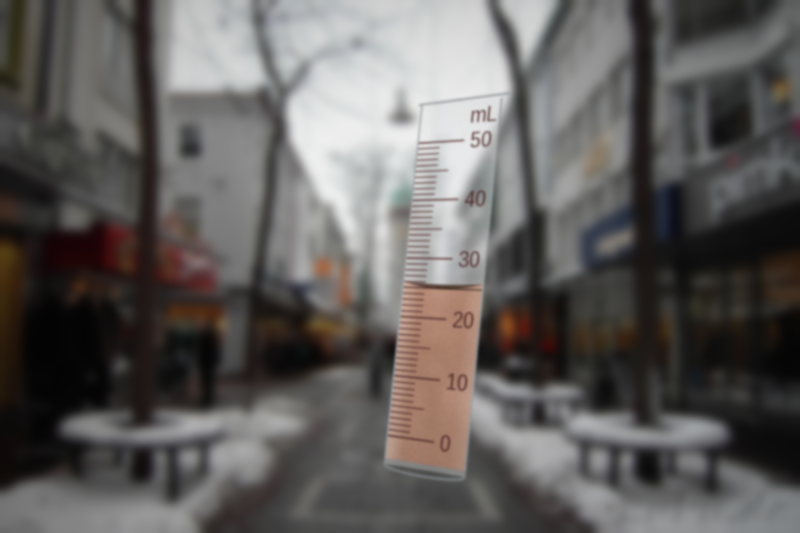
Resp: 25,mL
